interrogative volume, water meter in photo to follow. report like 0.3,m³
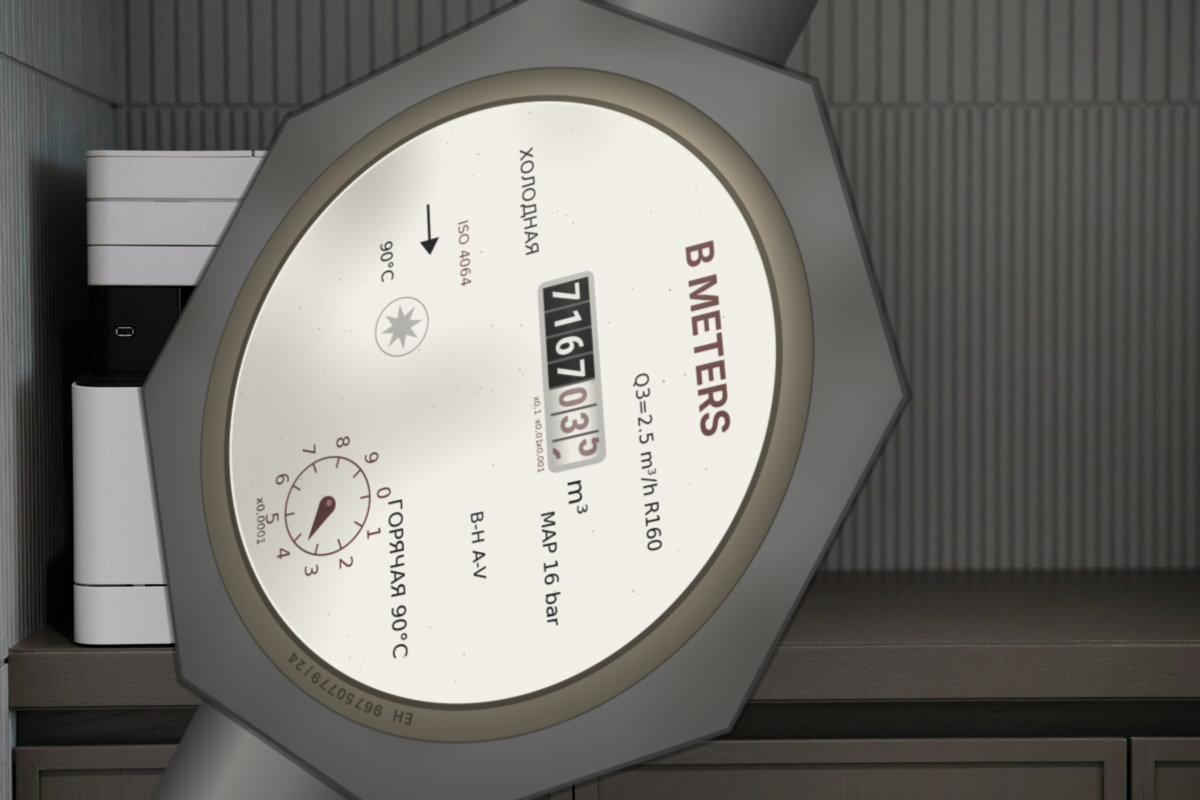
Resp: 7167.0353,m³
